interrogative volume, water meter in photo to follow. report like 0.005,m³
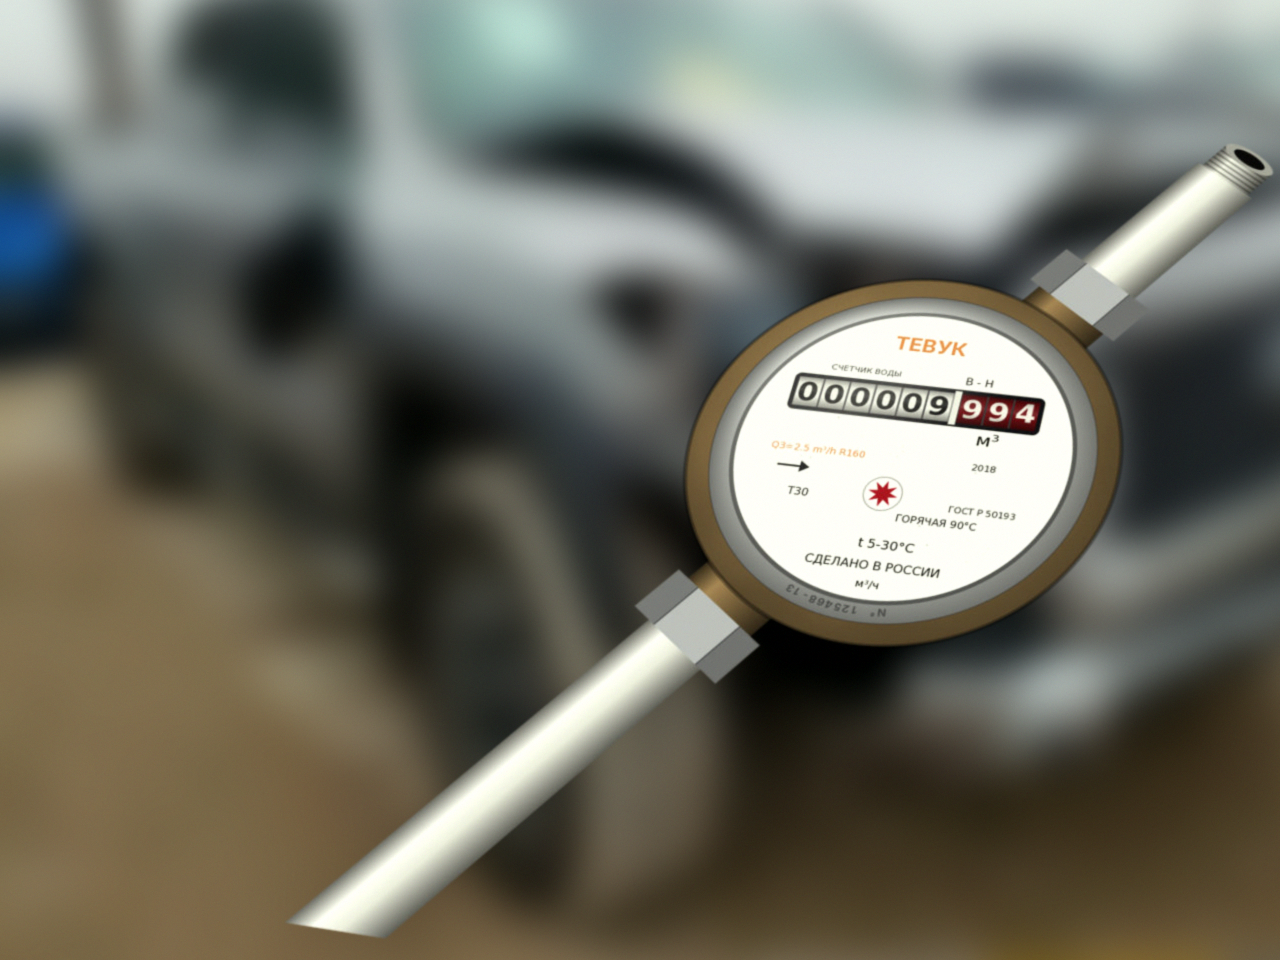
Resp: 9.994,m³
